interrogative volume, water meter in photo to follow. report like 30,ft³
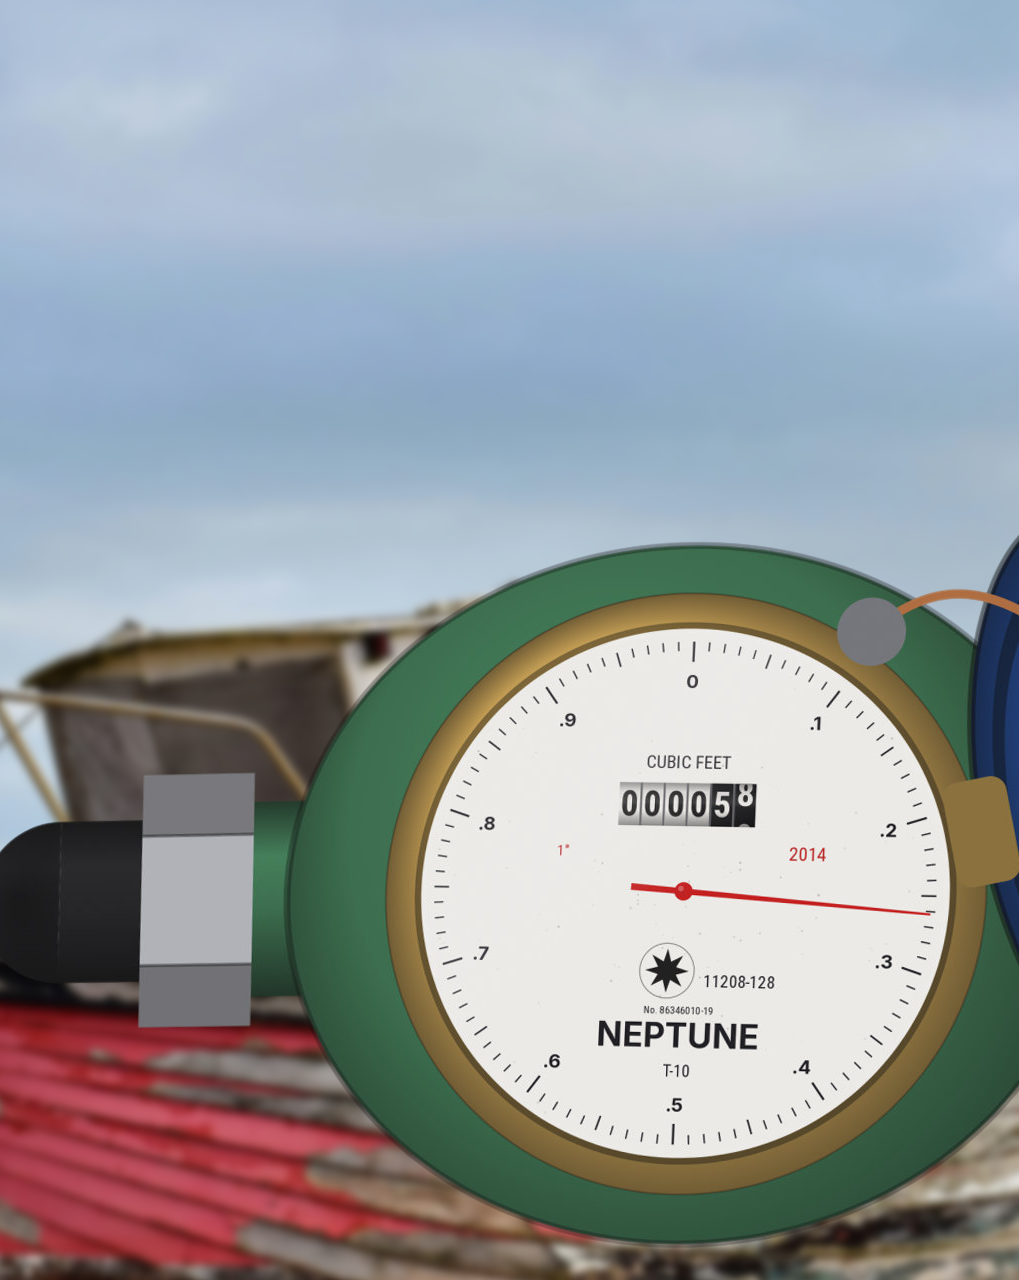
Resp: 58.26,ft³
